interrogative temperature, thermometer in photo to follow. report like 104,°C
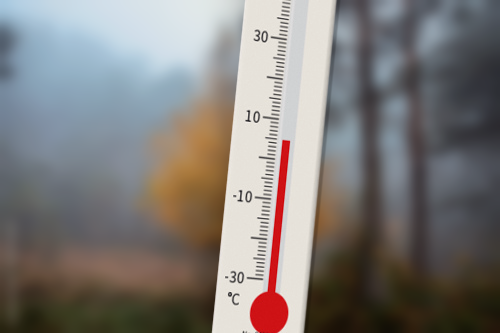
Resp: 5,°C
